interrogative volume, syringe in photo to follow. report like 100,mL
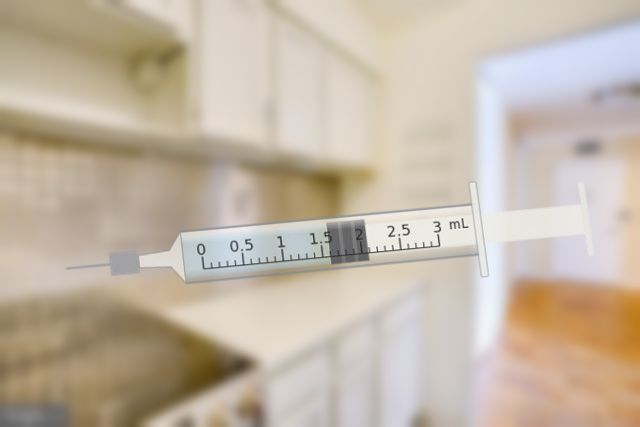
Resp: 1.6,mL
